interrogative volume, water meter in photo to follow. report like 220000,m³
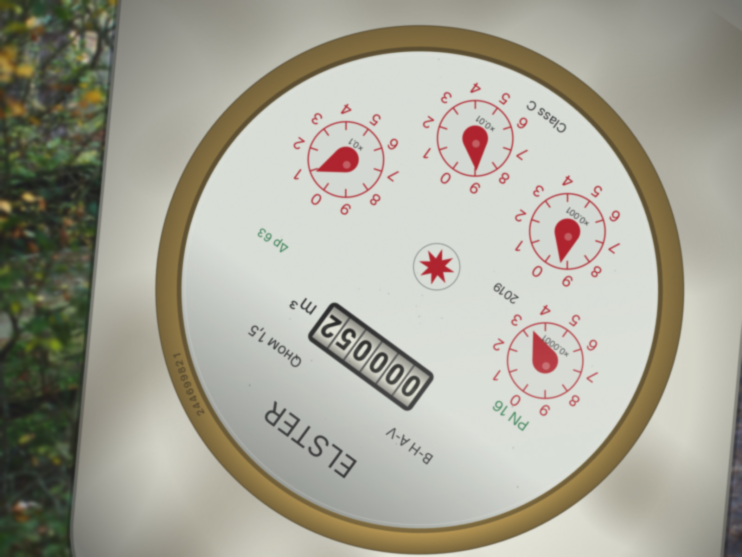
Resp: 52.0893,m³
